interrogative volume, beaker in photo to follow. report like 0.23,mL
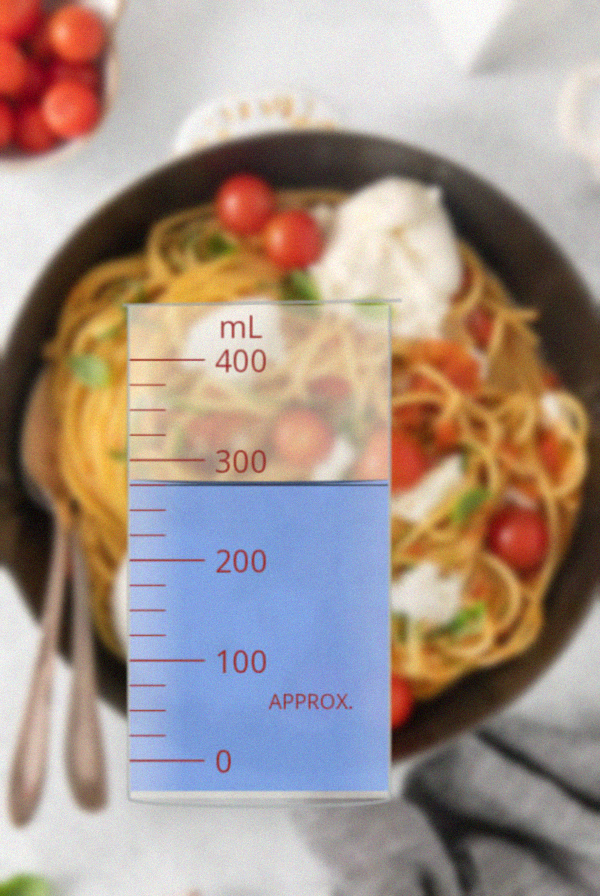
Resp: 275,mL
